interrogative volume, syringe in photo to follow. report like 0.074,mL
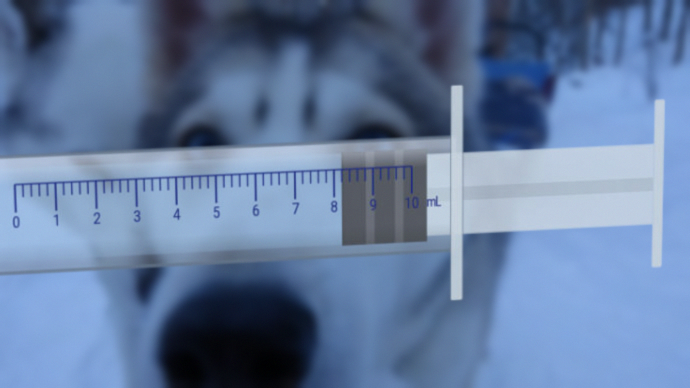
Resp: 8.2,mL
